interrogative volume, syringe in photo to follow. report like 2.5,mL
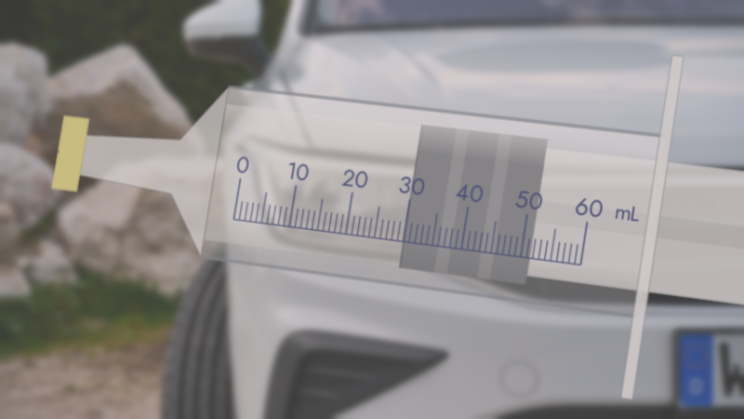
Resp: 30,mL
